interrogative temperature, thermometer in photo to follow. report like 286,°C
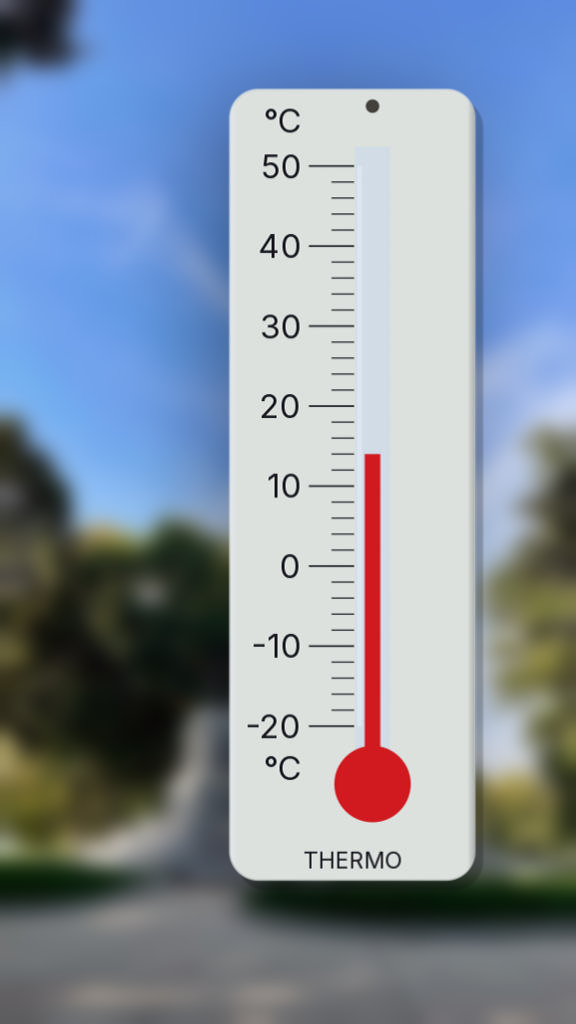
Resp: 14,°C
